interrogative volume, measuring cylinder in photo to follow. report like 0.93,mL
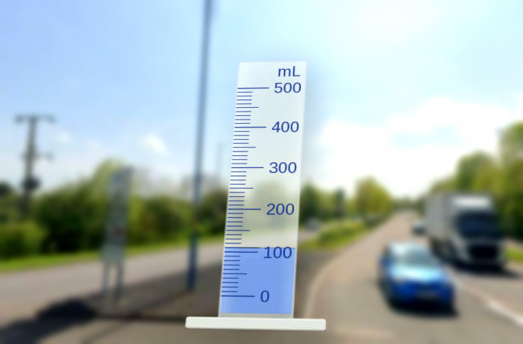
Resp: 110,mL
